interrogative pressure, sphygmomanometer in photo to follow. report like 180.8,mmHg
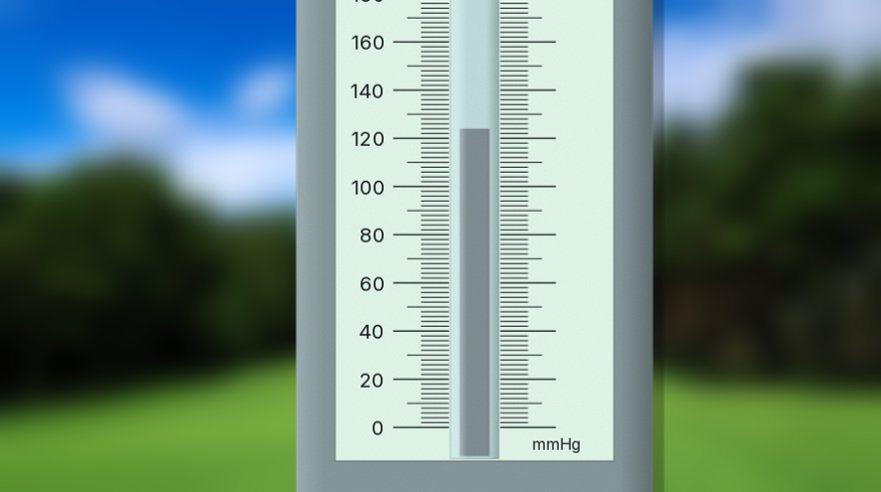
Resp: 124,mmHg
